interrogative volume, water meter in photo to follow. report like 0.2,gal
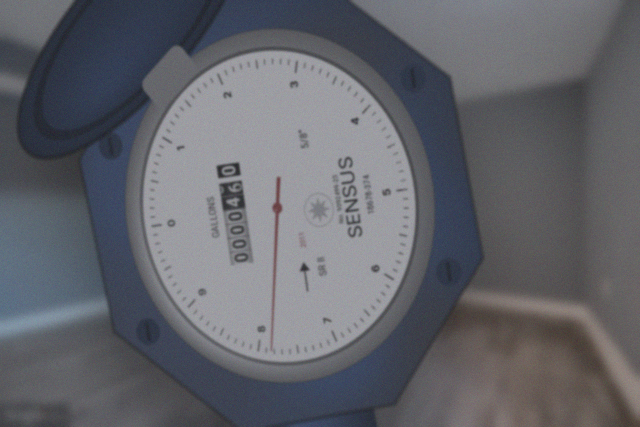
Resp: 457.8,gal
